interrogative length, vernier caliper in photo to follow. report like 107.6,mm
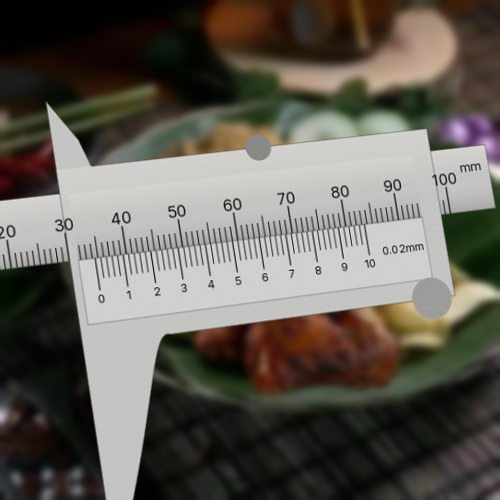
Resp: 34.5,mm
